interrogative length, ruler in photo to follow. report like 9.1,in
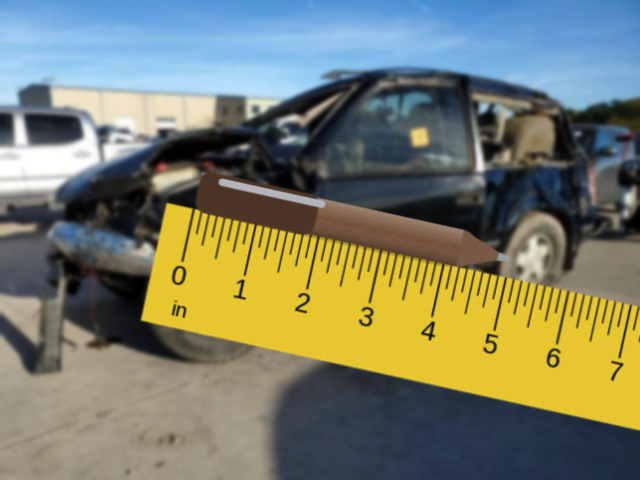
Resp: 5,in
